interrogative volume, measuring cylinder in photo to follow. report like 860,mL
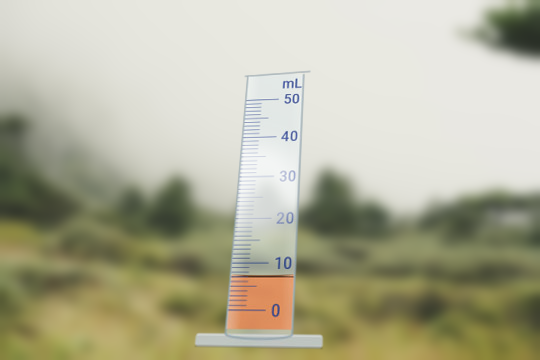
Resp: 7,mL
